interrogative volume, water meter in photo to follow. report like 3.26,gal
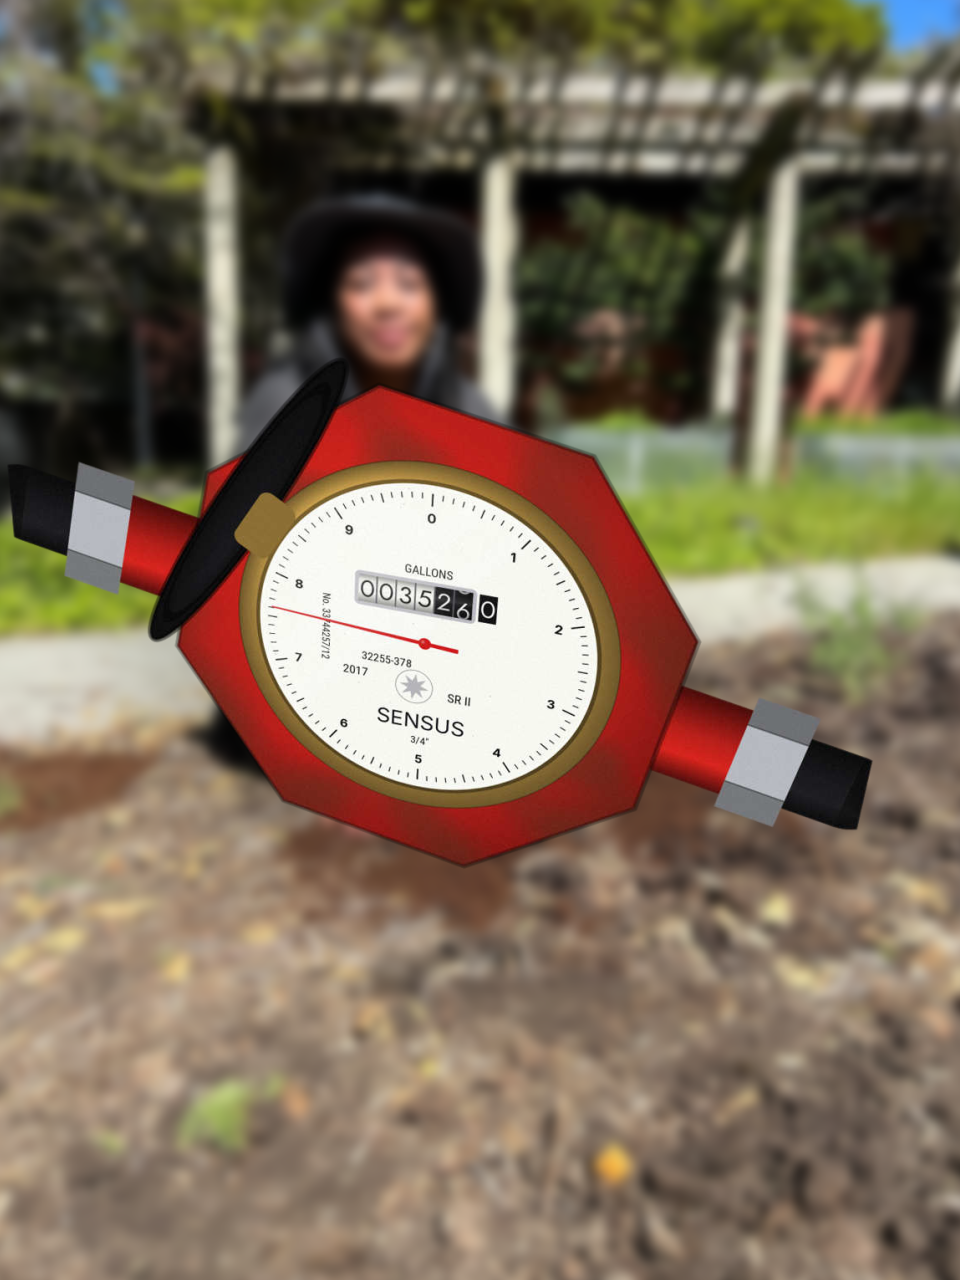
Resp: 35257.6,gal
